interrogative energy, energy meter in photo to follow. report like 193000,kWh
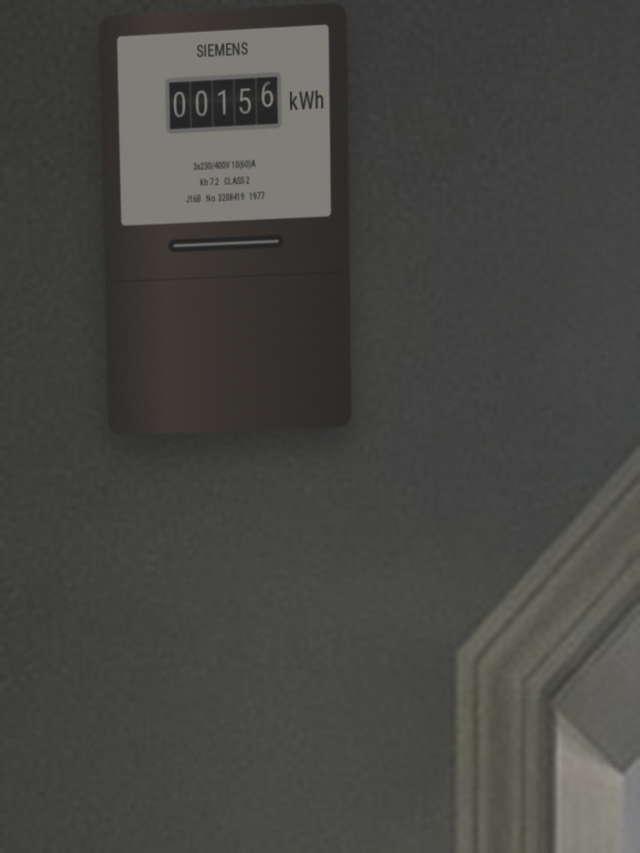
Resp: 156,kWh
